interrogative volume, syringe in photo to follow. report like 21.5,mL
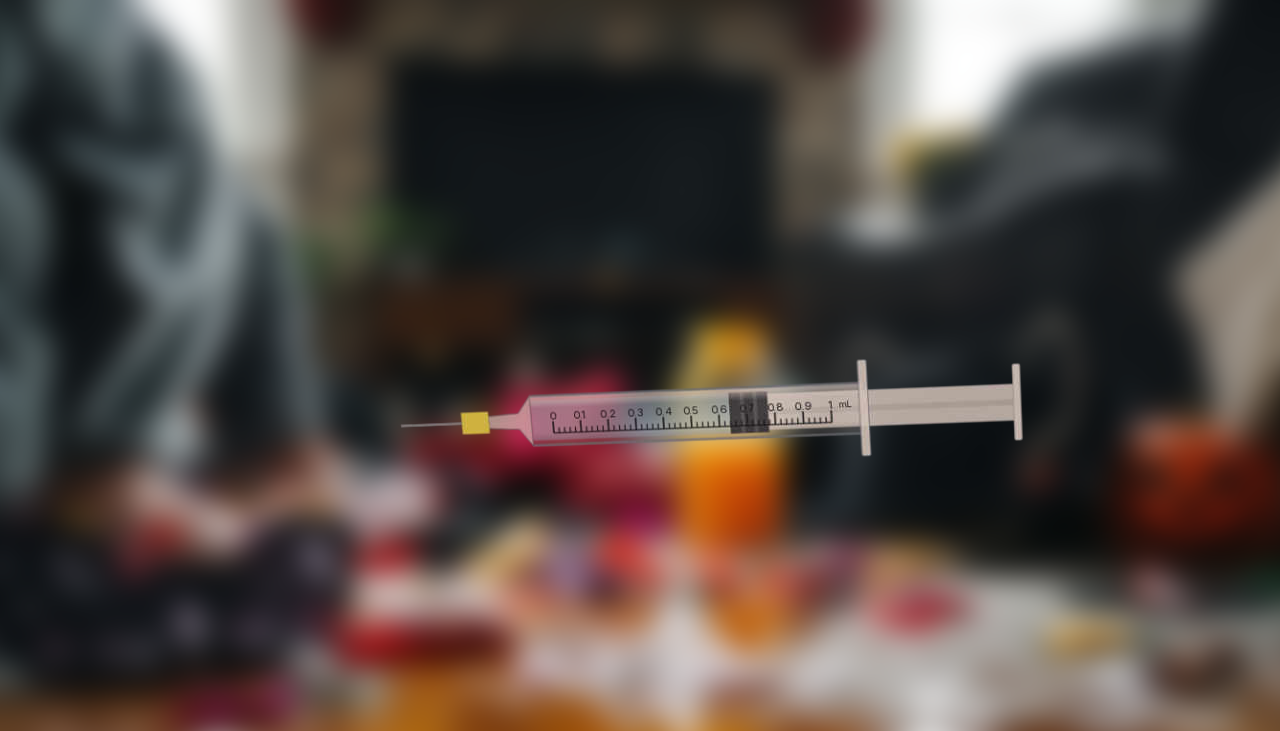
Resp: 0.64,mL
